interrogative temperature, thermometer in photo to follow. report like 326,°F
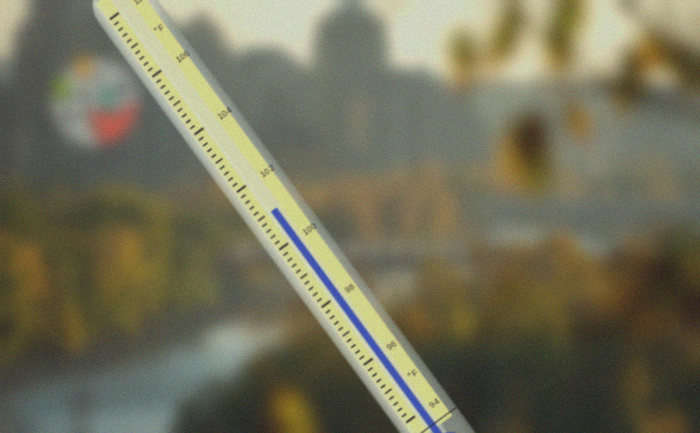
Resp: 101,°F
